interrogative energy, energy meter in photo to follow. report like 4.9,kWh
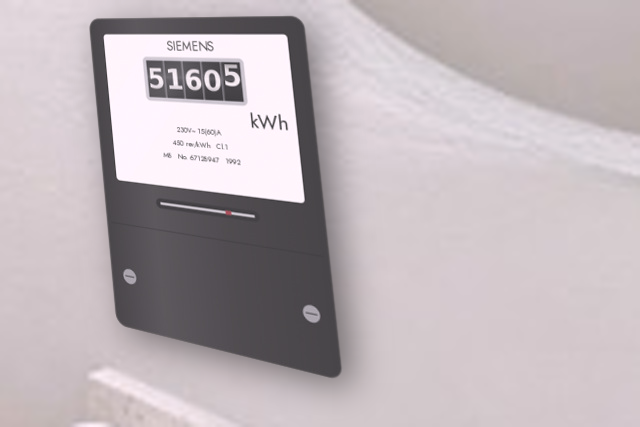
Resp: 51605,kWh
